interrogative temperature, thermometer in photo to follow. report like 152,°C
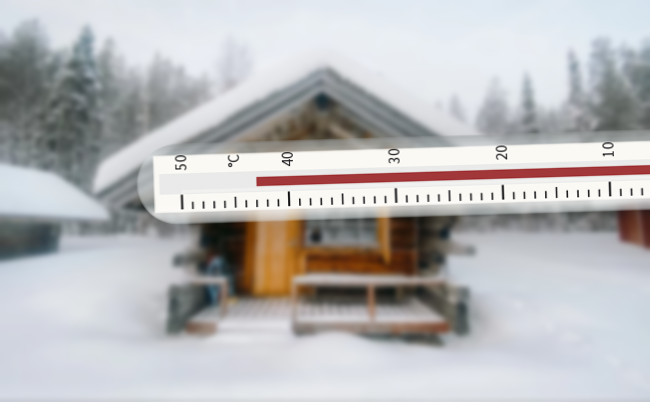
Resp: 43,°C
